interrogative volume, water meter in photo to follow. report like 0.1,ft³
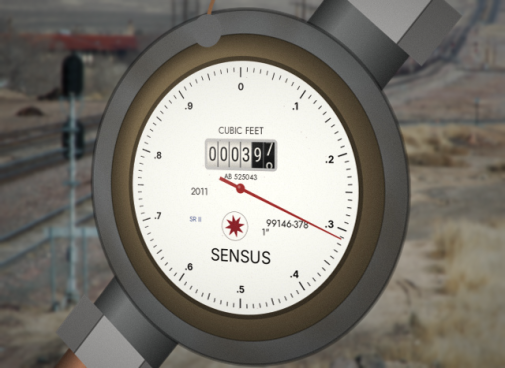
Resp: 397.31,ft³
